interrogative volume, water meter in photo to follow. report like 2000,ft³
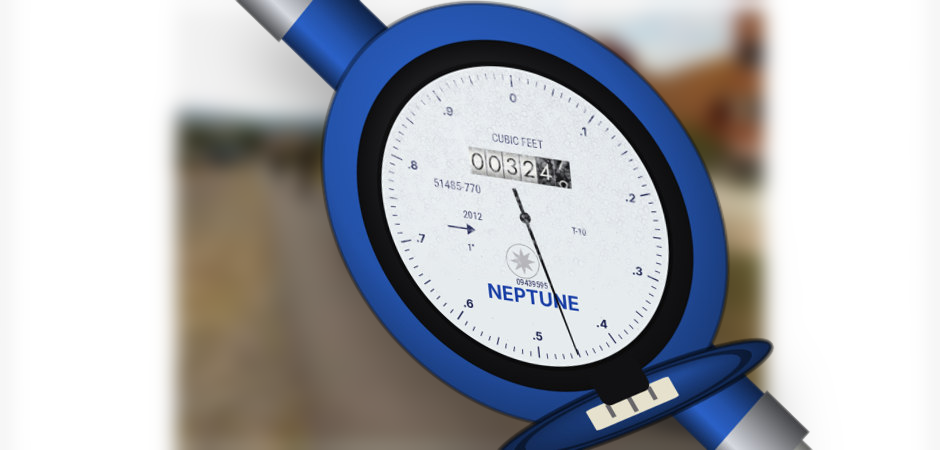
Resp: 3247.45,ft³
